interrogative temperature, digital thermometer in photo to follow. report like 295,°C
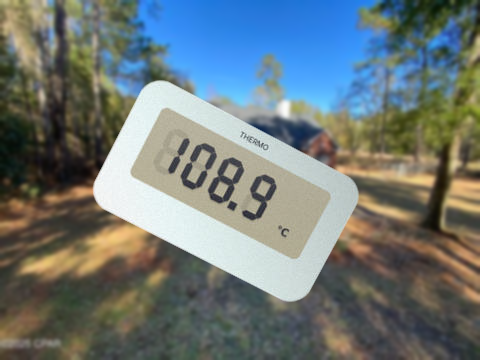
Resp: 108.9,°C
